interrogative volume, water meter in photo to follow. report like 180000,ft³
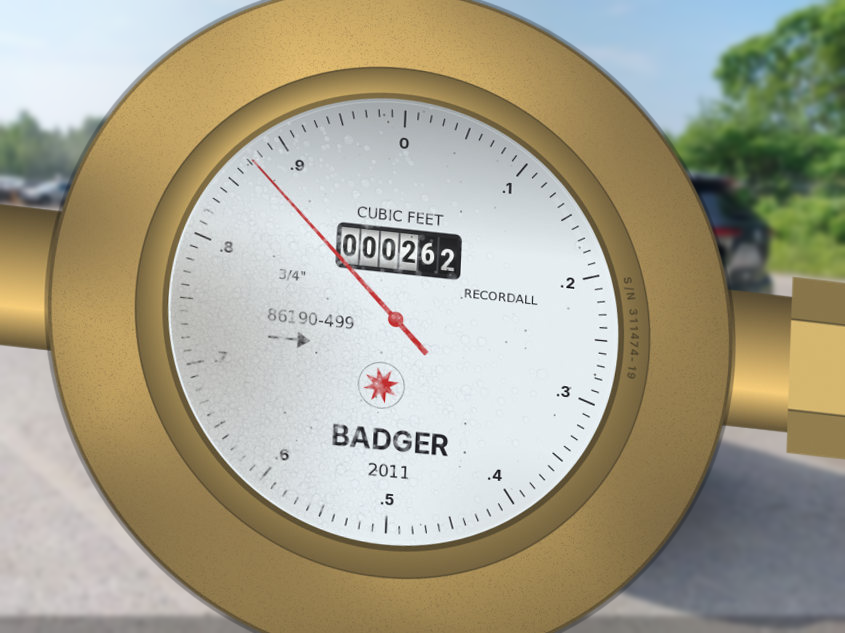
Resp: 261.87,ft³
